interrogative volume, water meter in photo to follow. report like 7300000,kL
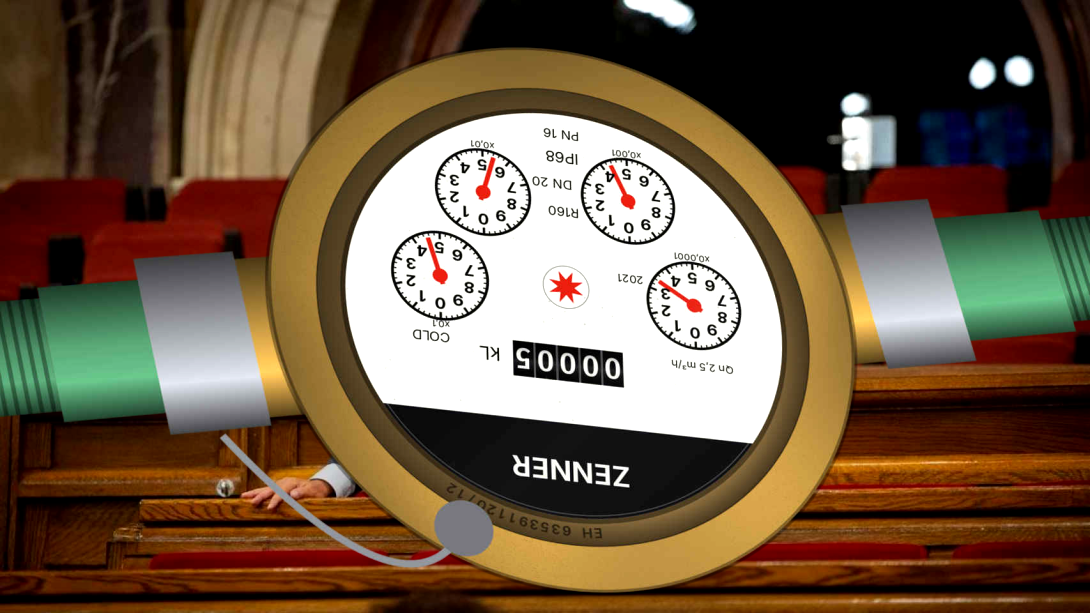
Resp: 5.4543,kL
